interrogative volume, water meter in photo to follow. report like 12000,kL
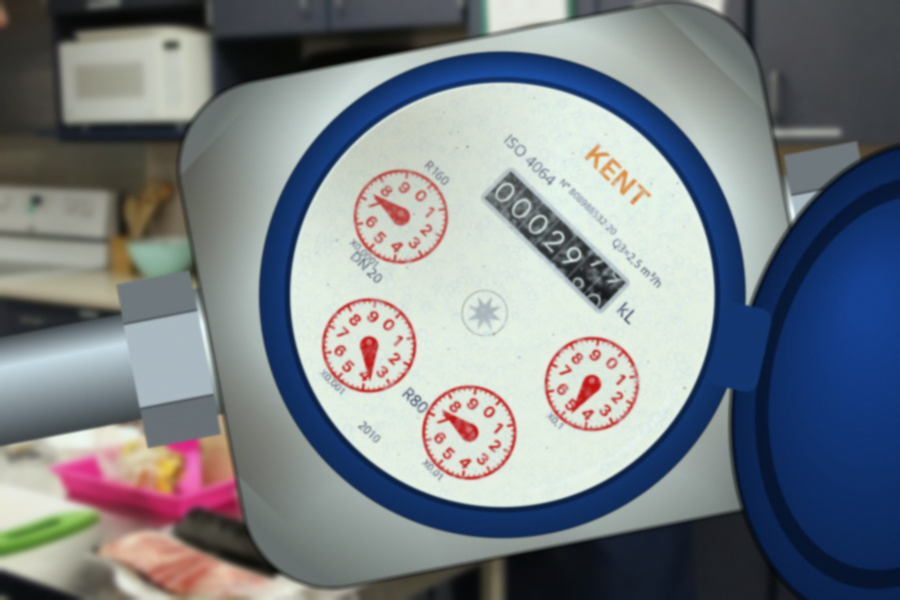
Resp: 2979.4737,kL
